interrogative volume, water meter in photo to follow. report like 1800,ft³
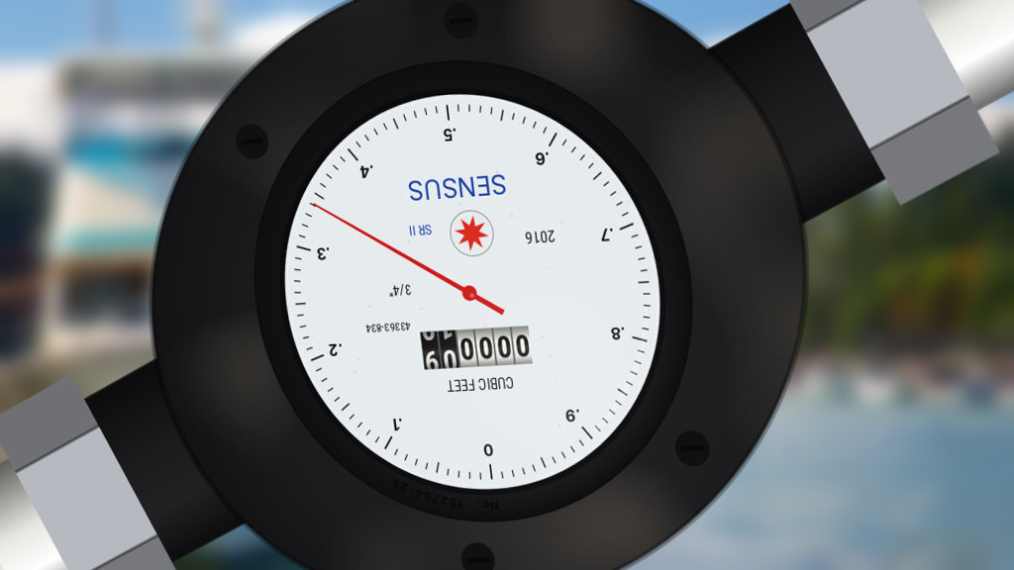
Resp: 9.34,ft³
